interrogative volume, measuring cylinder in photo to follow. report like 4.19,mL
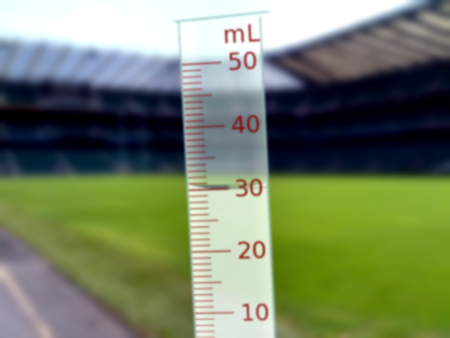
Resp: 30,mL
